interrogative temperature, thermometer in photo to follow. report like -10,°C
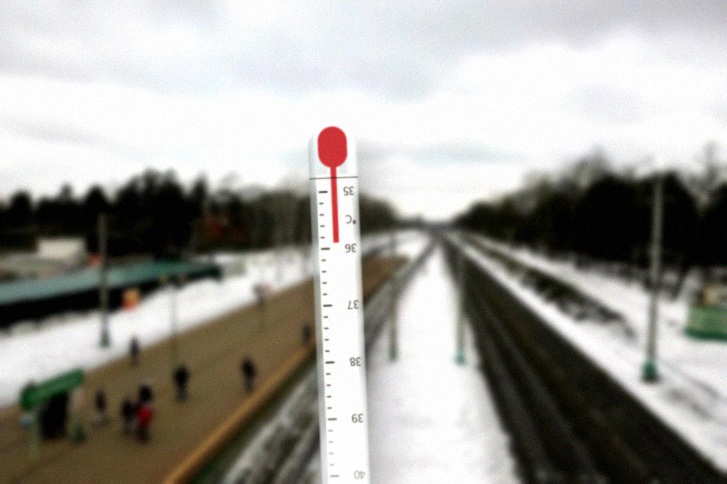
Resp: 35.9,°C
